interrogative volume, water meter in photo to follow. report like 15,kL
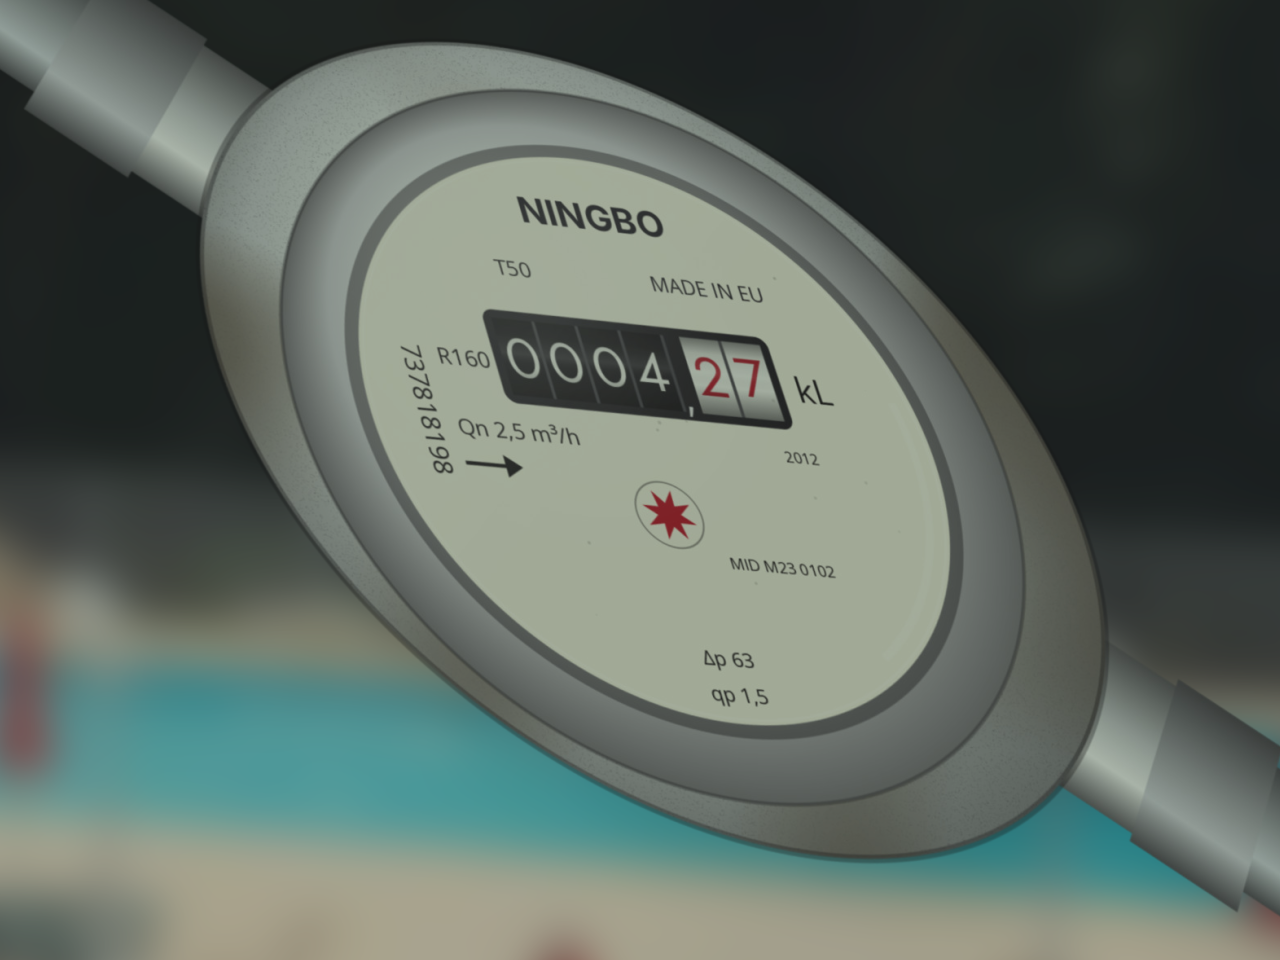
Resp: 4.27,kL
